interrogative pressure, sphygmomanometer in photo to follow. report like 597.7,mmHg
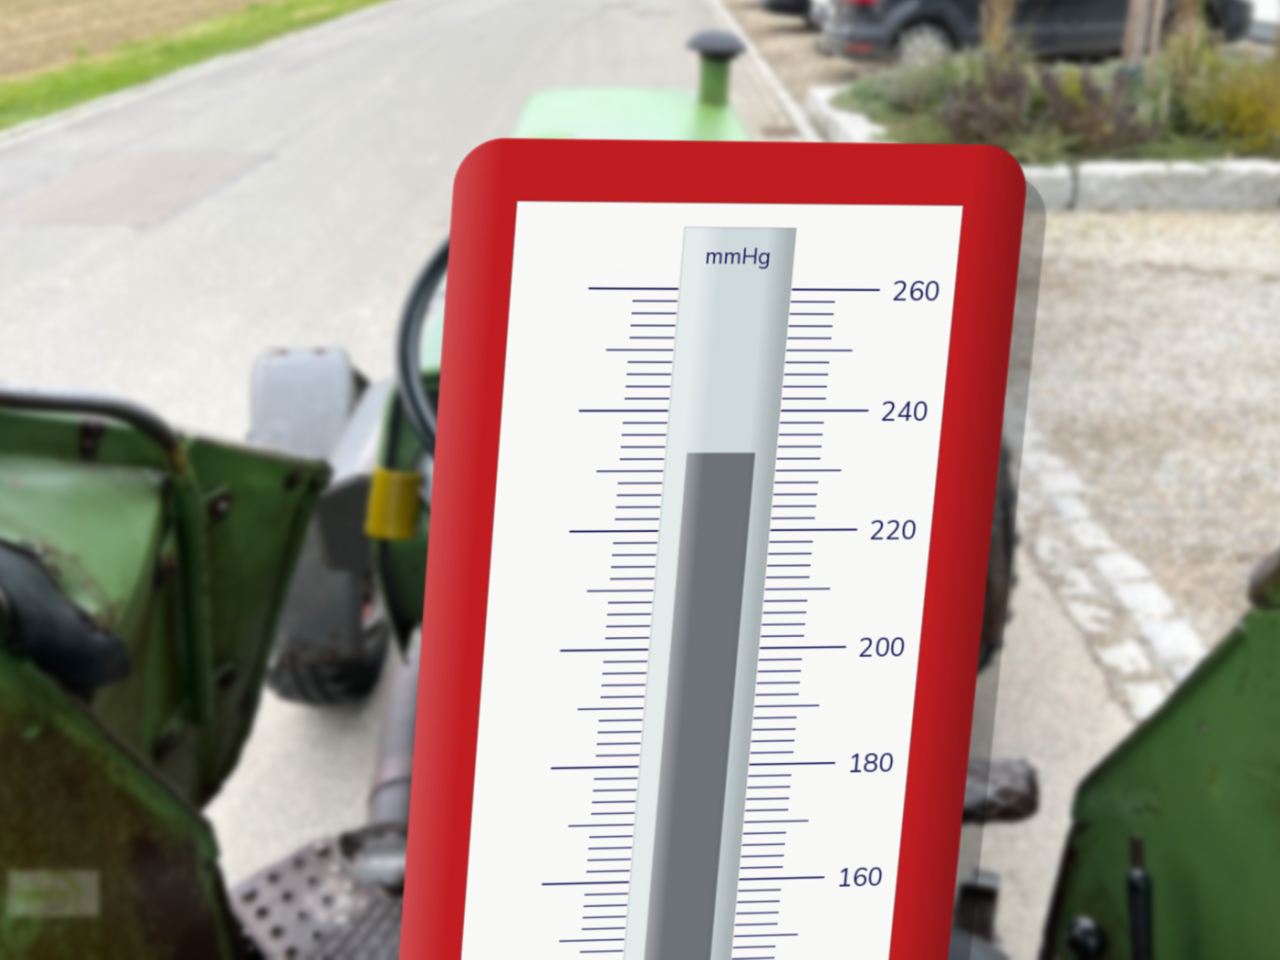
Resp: 233,mmHg
